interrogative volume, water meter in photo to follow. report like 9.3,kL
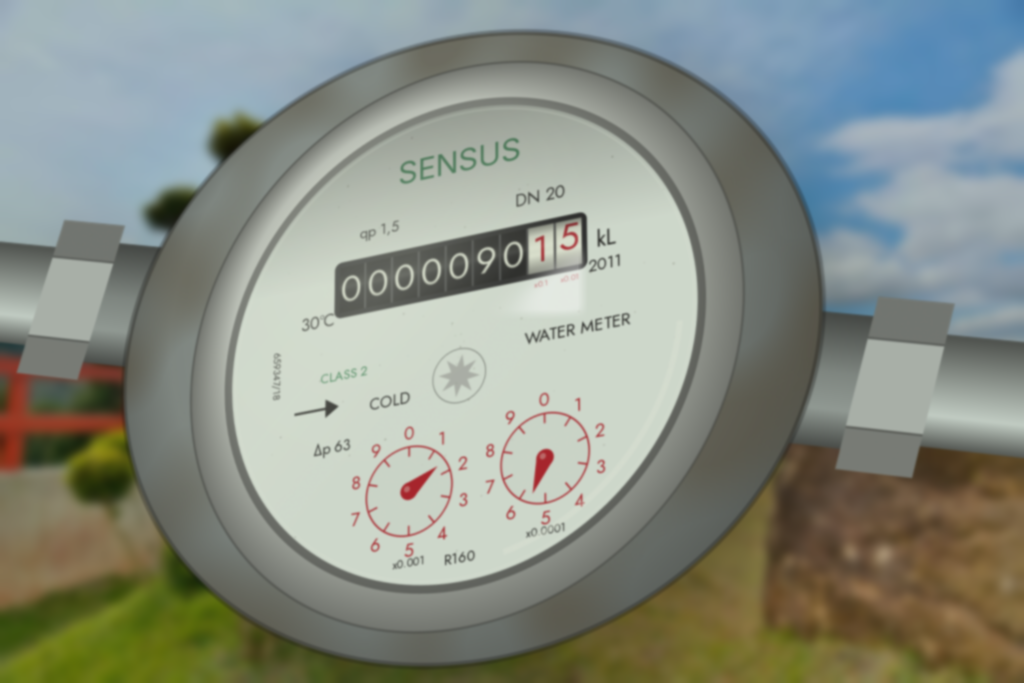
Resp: 90.1515,kL
